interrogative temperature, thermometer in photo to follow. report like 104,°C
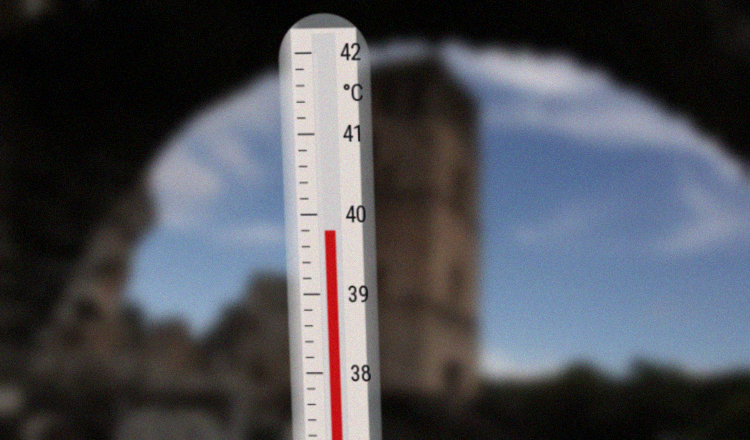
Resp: 39.8,°C
